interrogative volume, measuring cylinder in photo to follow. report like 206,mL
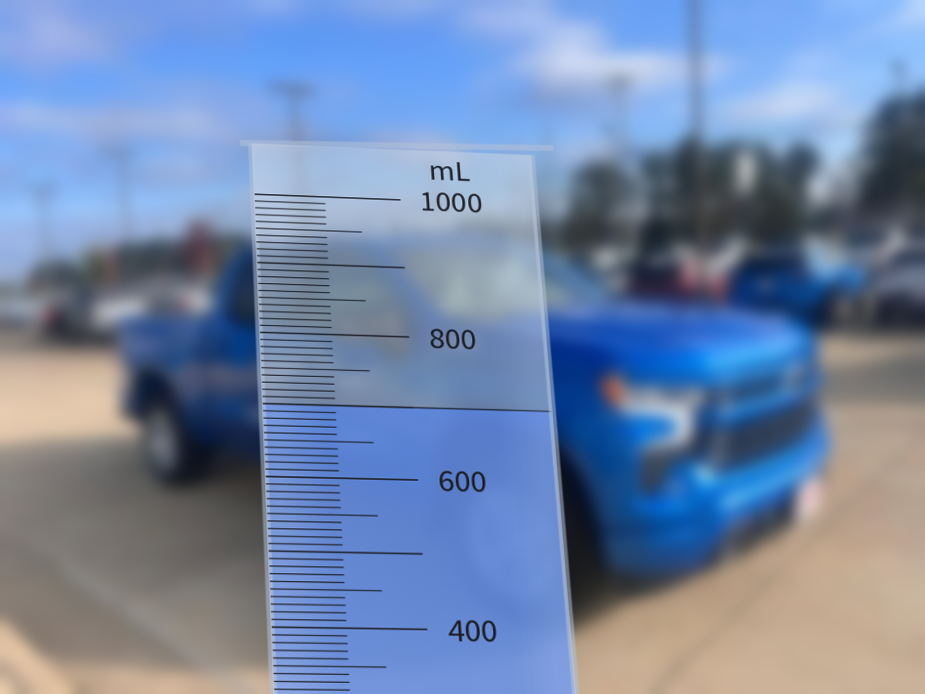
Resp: 700,mL
